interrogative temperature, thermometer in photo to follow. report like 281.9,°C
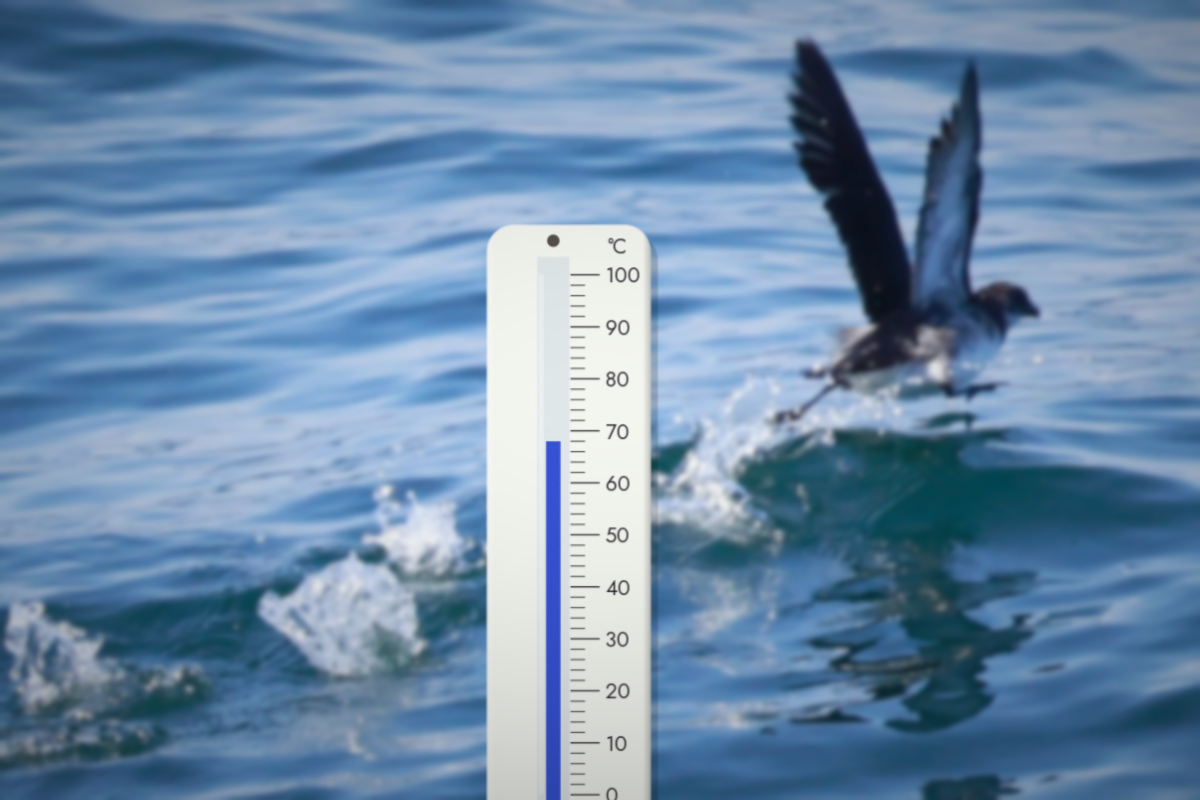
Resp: 68,°C
